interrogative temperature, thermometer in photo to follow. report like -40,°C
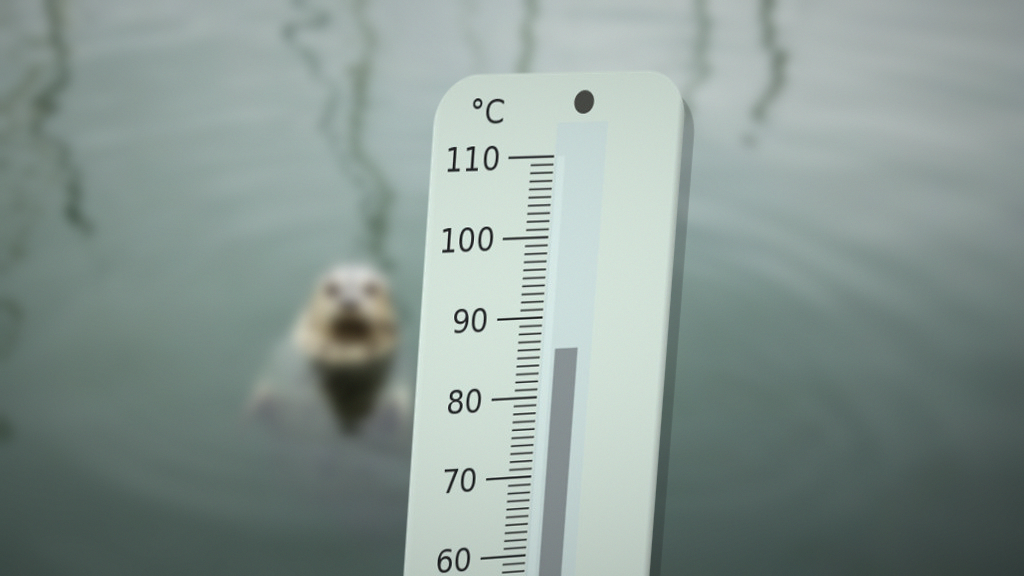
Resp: 86,°C
